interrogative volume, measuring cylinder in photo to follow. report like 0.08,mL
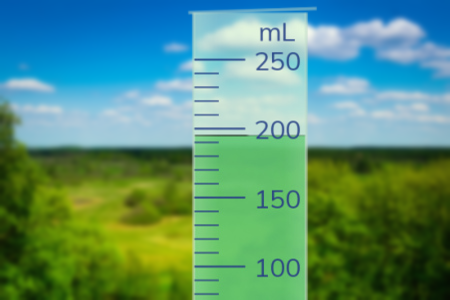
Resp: 195,mL
